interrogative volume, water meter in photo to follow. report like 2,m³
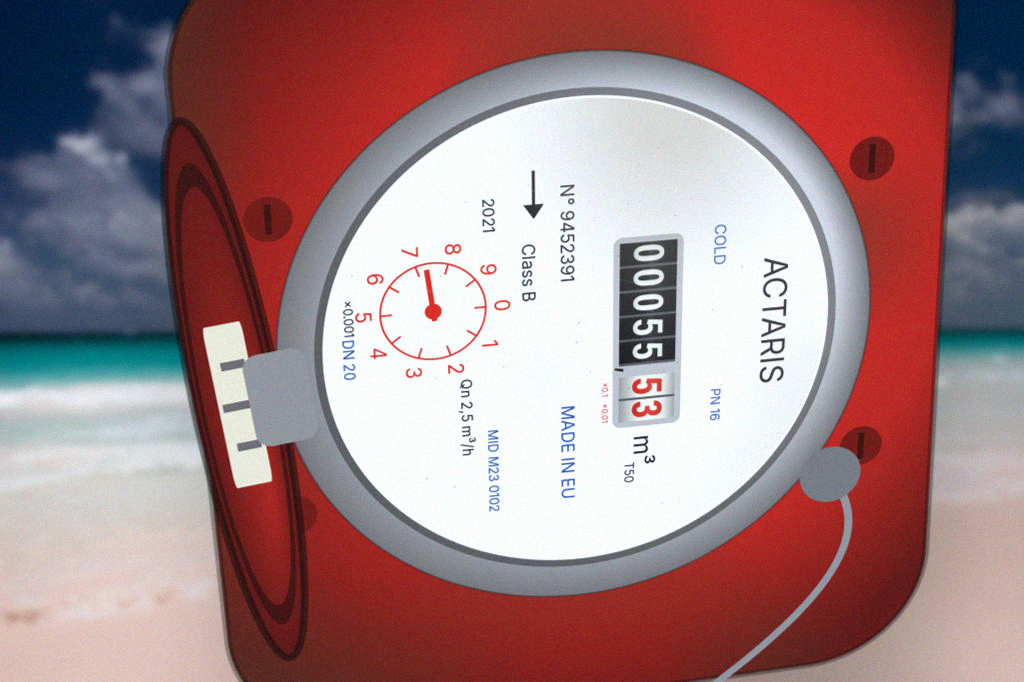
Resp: 55.537,m³
